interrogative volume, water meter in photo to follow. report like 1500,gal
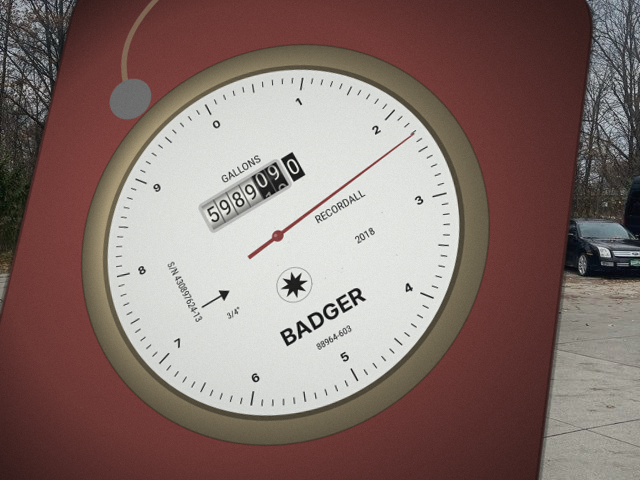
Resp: 5989092.3,gal
